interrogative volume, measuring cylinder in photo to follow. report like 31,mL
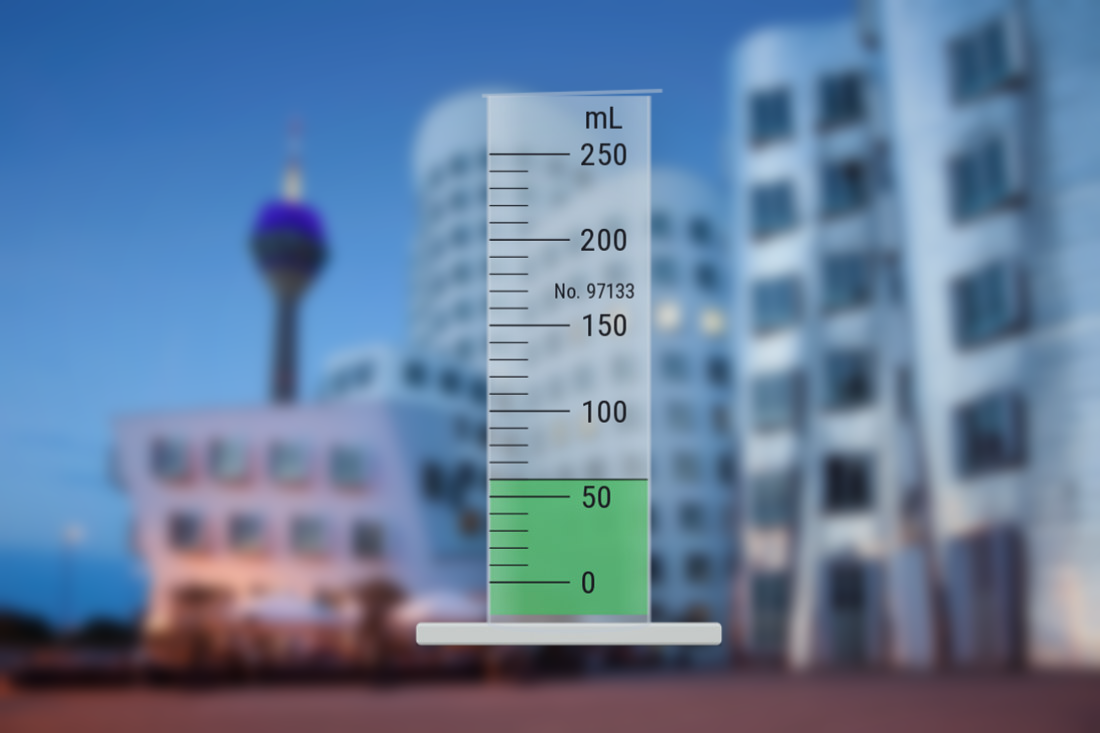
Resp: 60,mL
